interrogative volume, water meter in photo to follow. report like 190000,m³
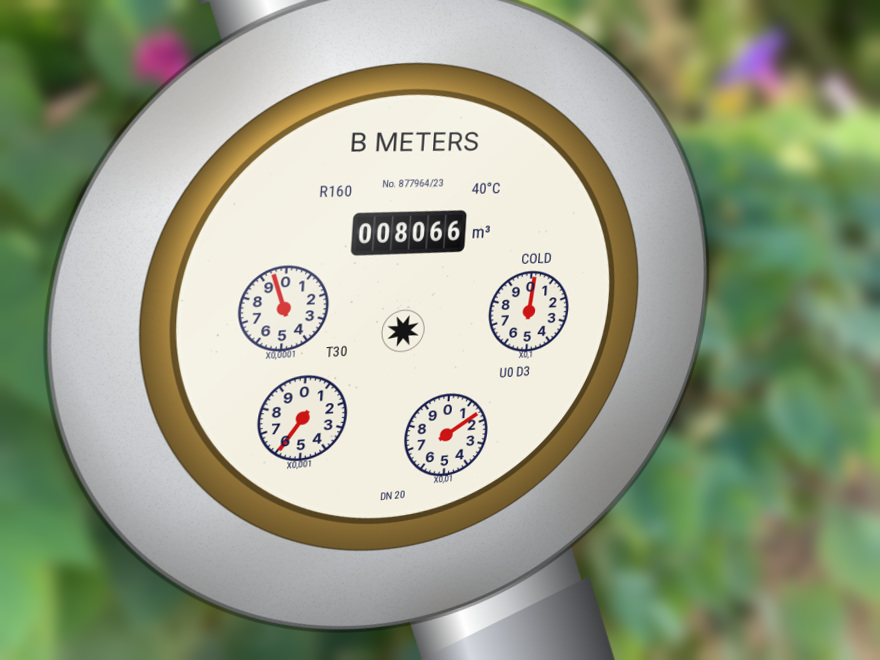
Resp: 8066.0159,m³
